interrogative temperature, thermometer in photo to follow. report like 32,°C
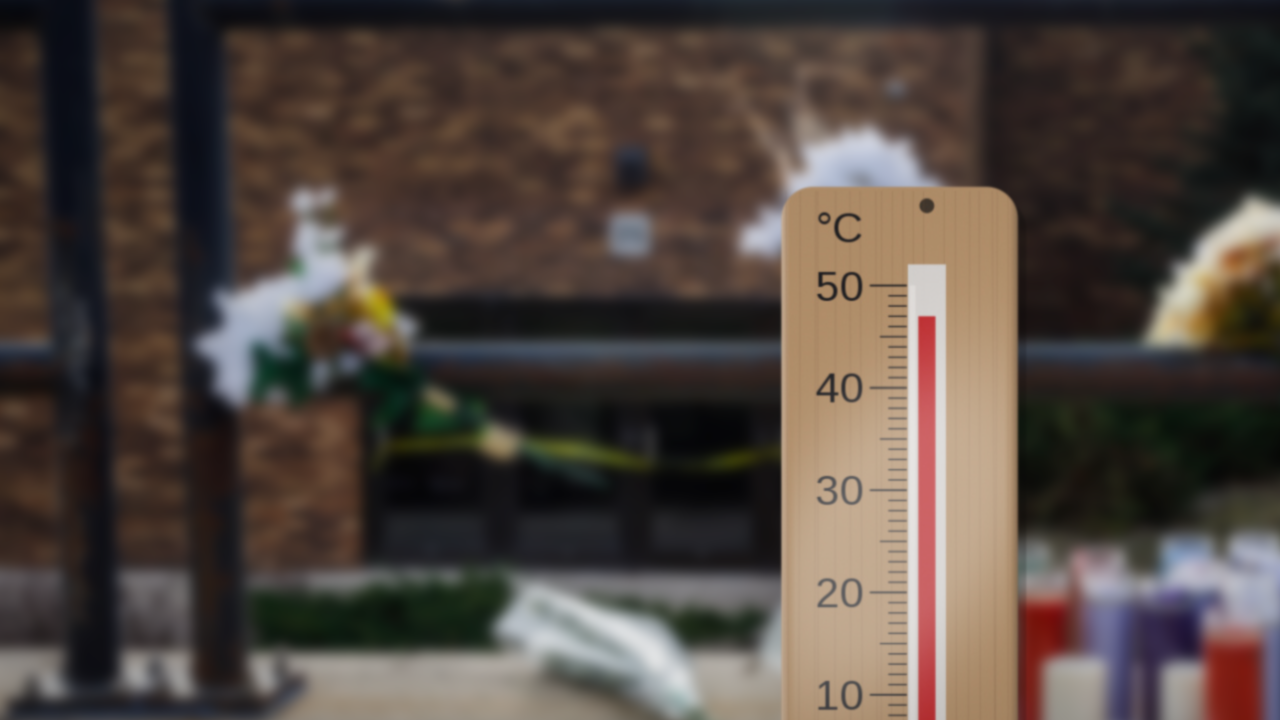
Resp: 47,°C
